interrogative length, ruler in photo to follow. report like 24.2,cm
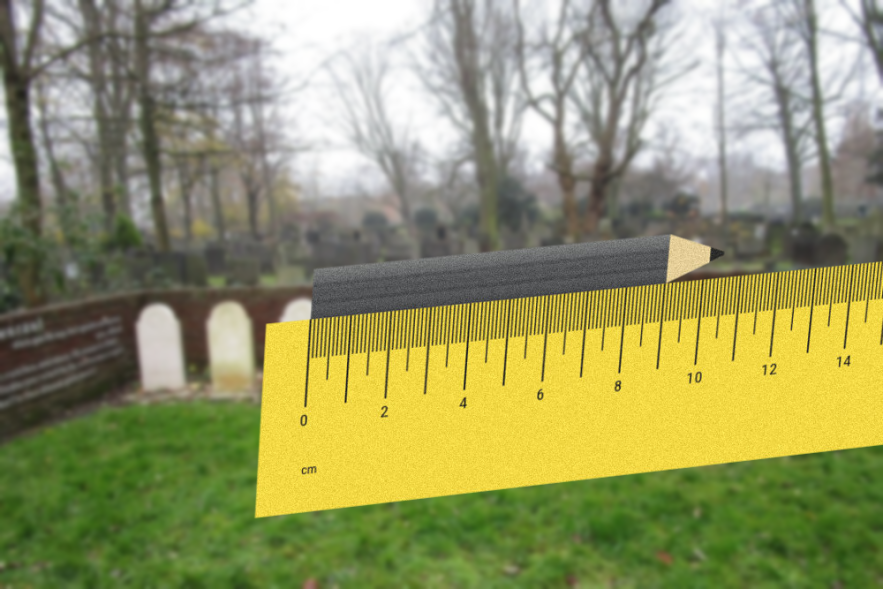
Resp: 10.5,cm
